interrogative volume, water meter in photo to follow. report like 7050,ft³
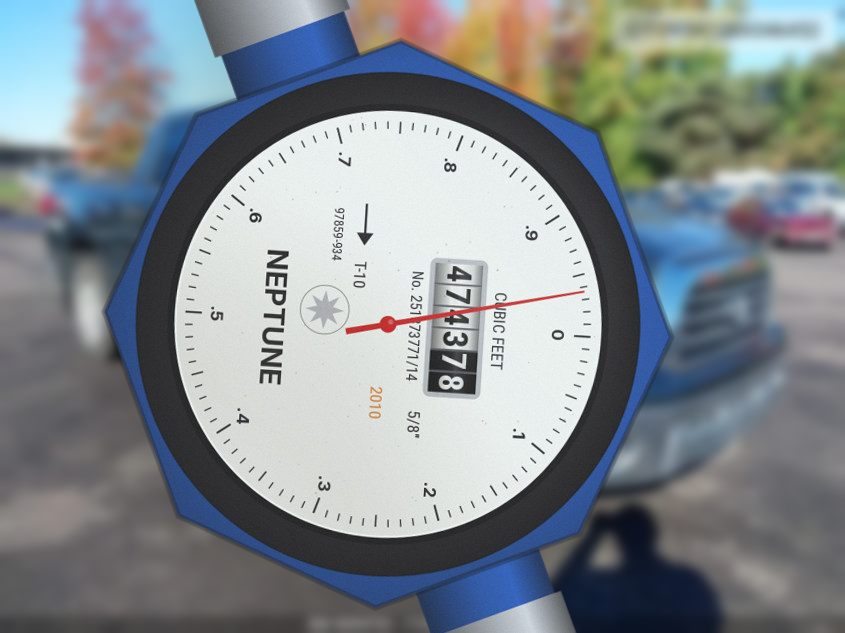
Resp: 474377.96,ft³
